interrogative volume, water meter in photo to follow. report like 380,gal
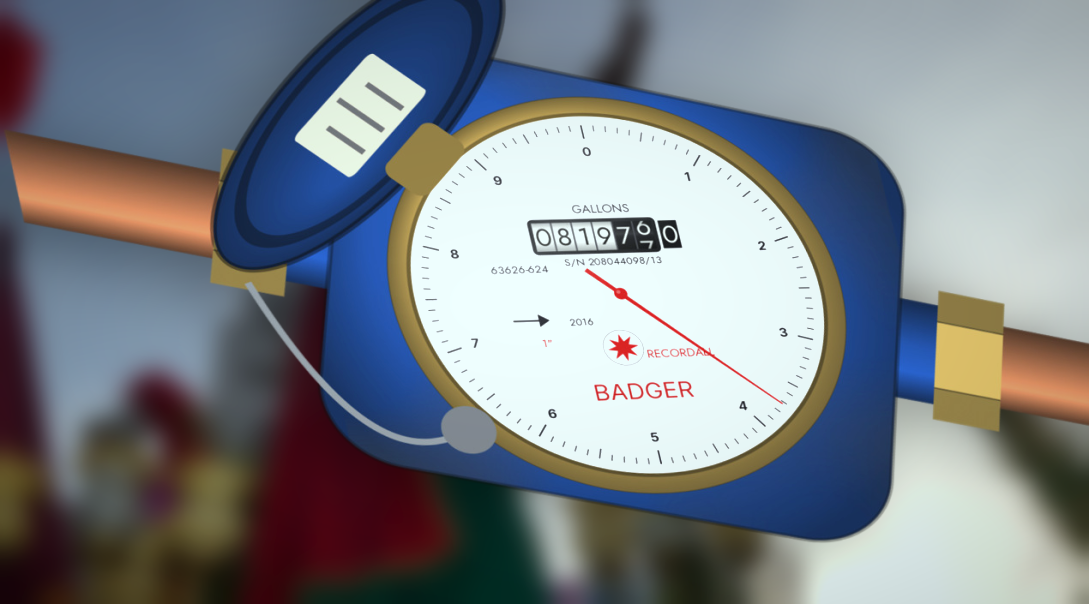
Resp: 819763.7,gal
